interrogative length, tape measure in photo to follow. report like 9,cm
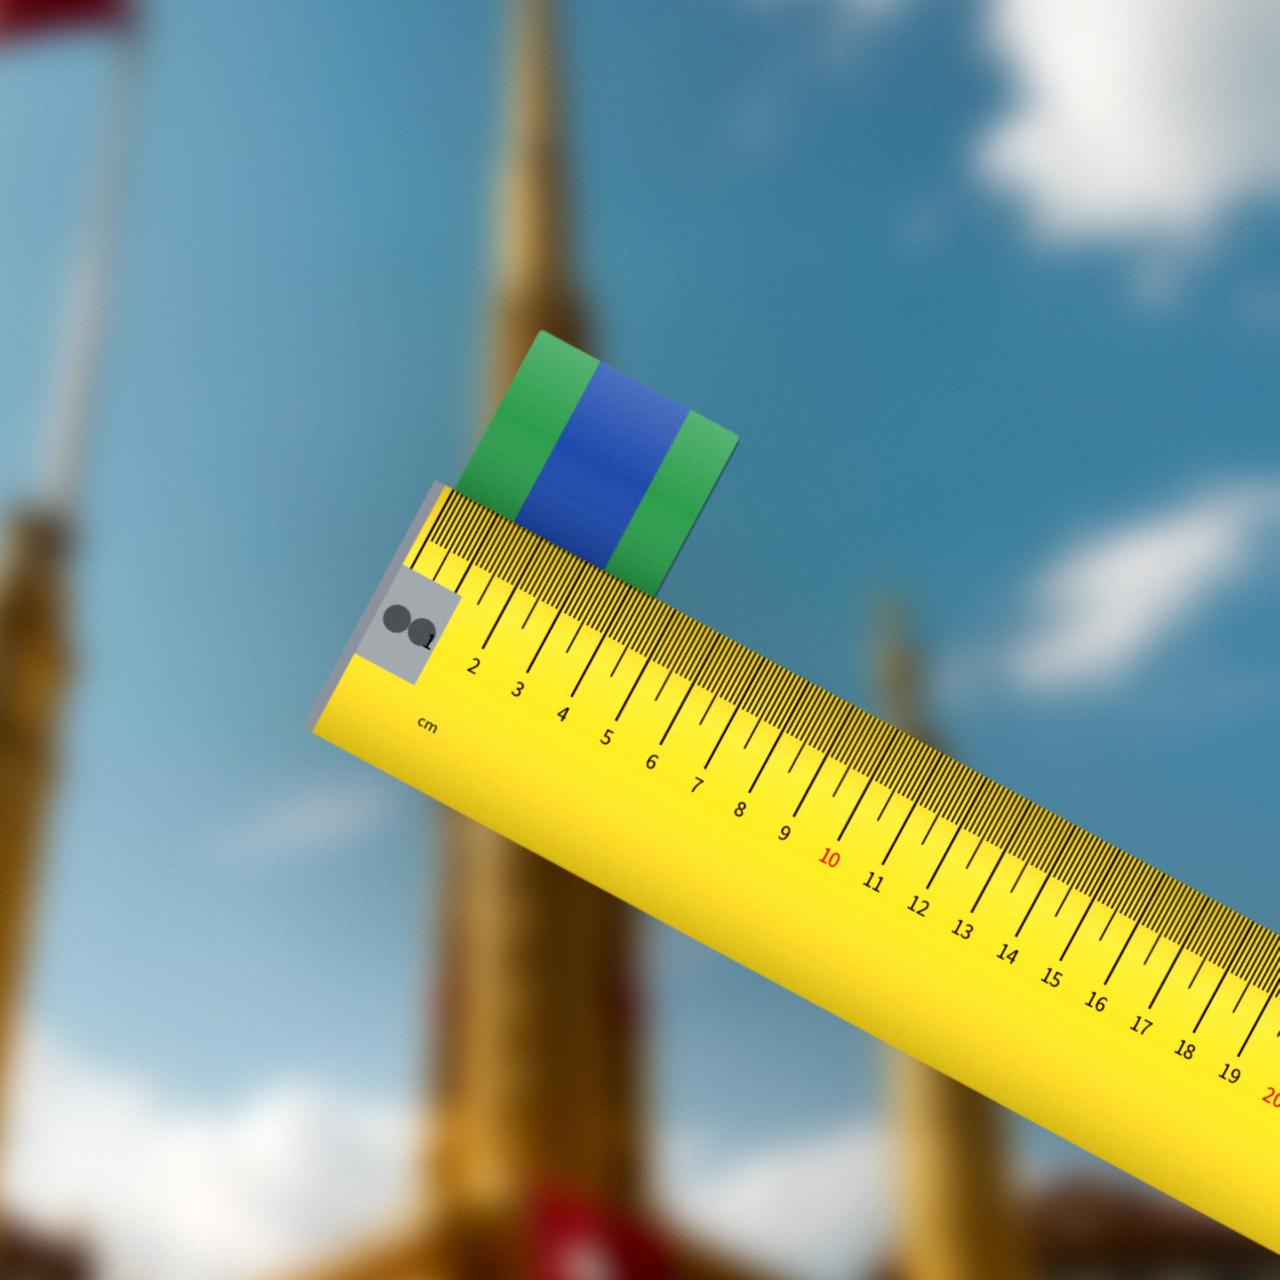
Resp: 4.5,cm
